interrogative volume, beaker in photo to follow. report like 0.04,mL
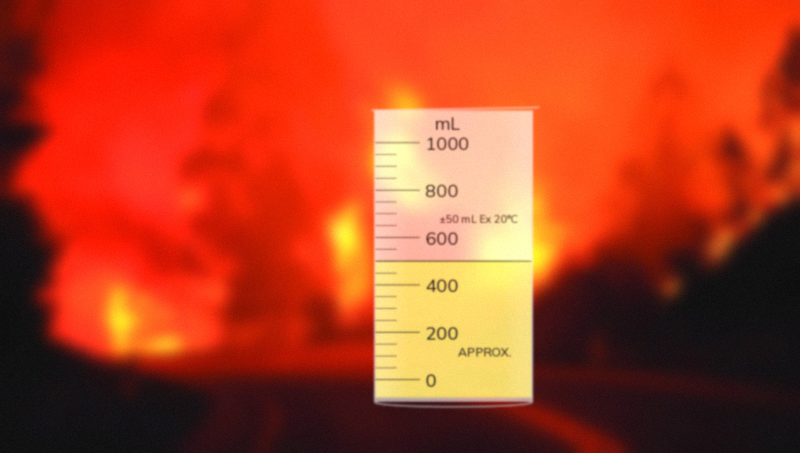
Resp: 500,mL
